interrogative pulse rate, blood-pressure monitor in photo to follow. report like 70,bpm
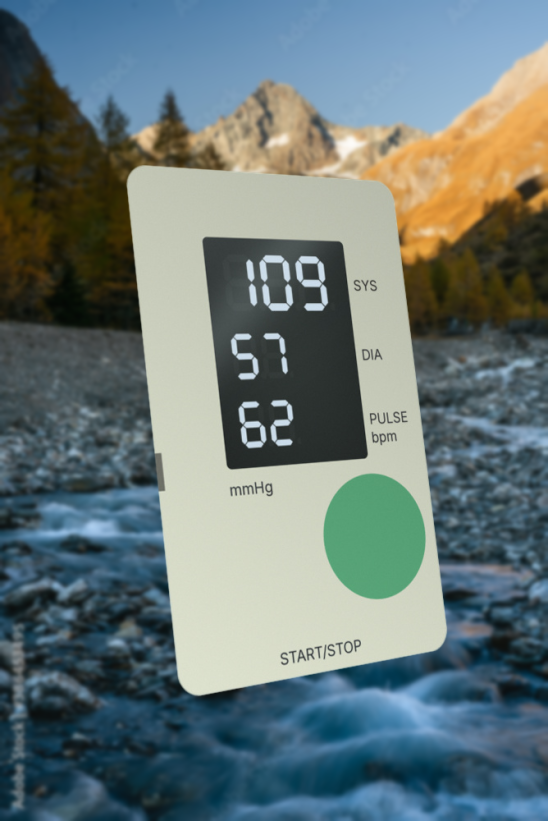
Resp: 62,bpm
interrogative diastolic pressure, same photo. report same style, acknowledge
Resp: 57,mmHg
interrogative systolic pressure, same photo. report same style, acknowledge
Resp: 109,mmHg
